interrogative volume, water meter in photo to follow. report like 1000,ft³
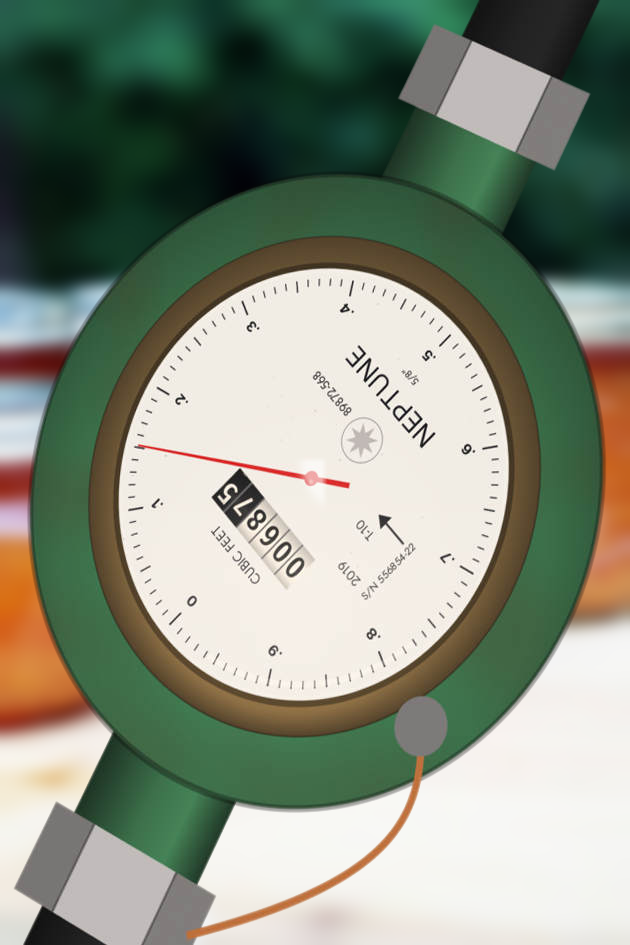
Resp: 6875.15,ft³
